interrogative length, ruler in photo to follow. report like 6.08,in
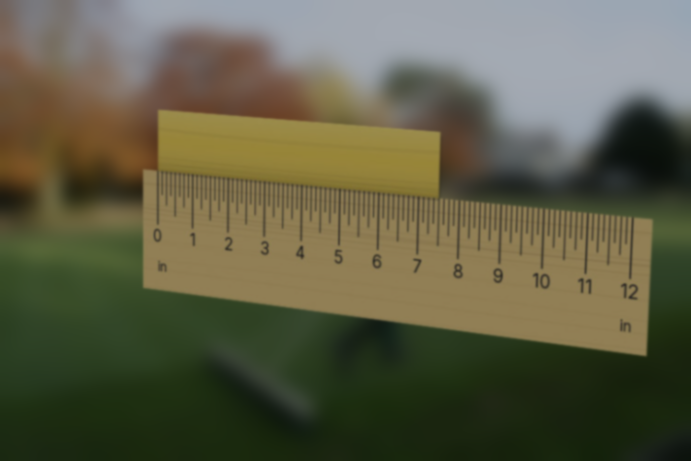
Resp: 7.5,in
